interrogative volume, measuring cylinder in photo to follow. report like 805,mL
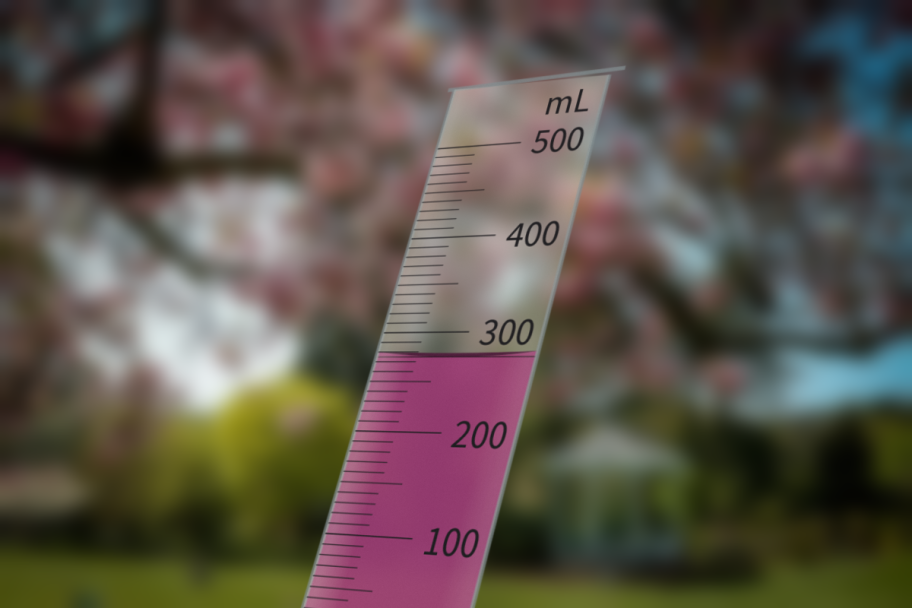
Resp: 275,mL
